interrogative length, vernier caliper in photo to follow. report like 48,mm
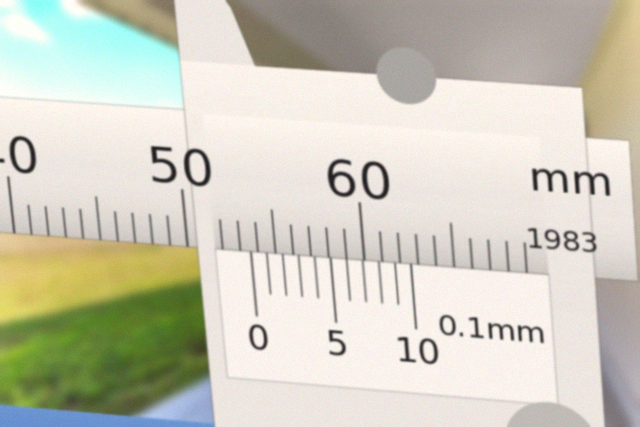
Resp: 53.6,mm
